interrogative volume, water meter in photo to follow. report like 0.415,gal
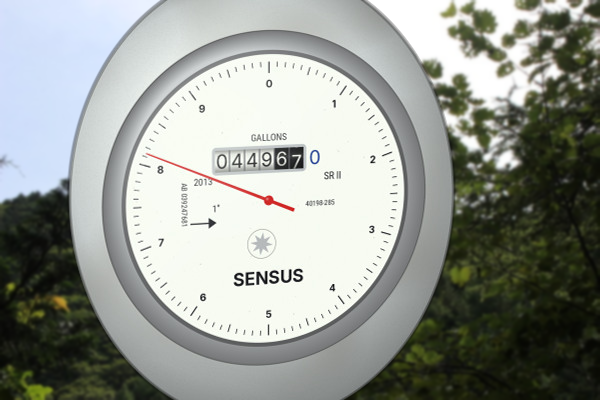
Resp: 449668.1,gal
